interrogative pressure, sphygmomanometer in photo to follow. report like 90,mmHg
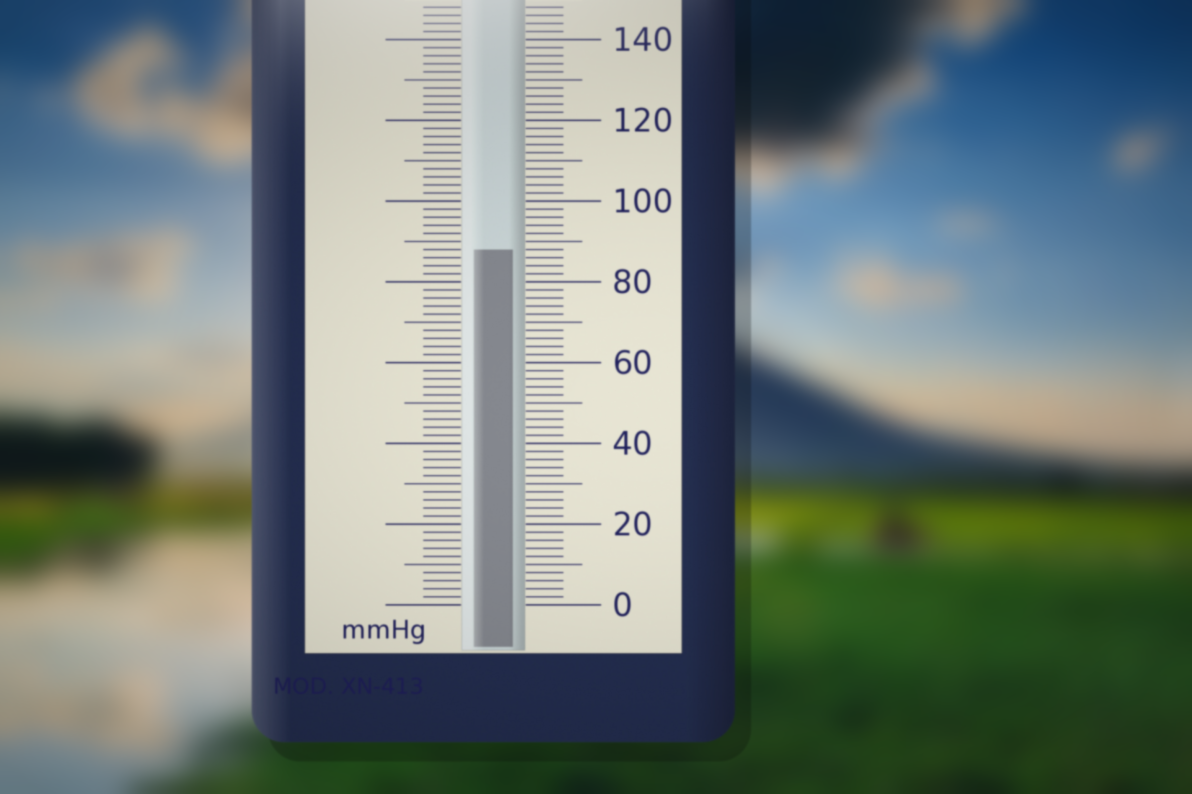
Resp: 88,mmHg
